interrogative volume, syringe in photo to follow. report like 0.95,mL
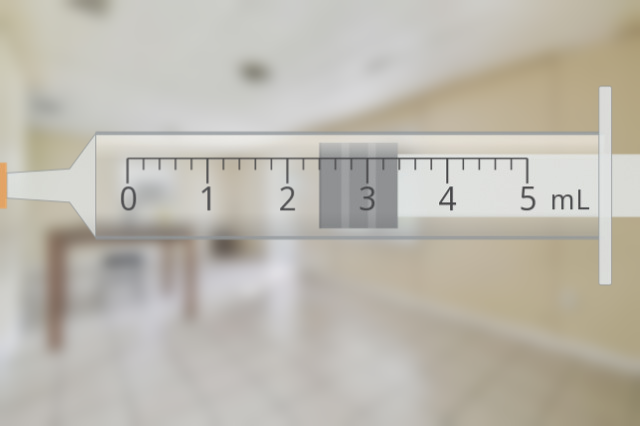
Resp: 2.4,mL
